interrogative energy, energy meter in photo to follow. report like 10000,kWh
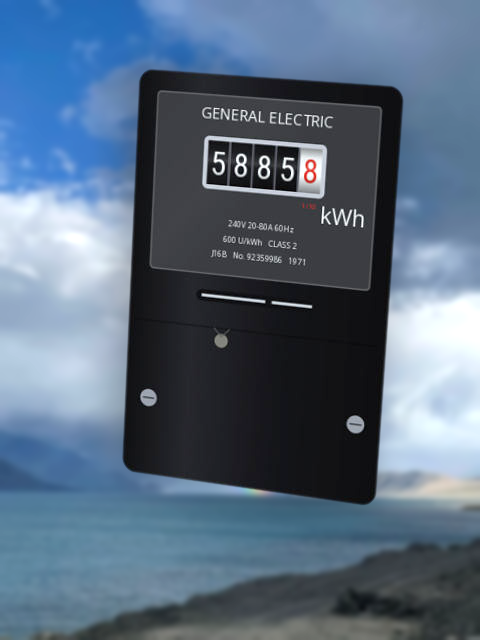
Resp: 5885.8,kWh
